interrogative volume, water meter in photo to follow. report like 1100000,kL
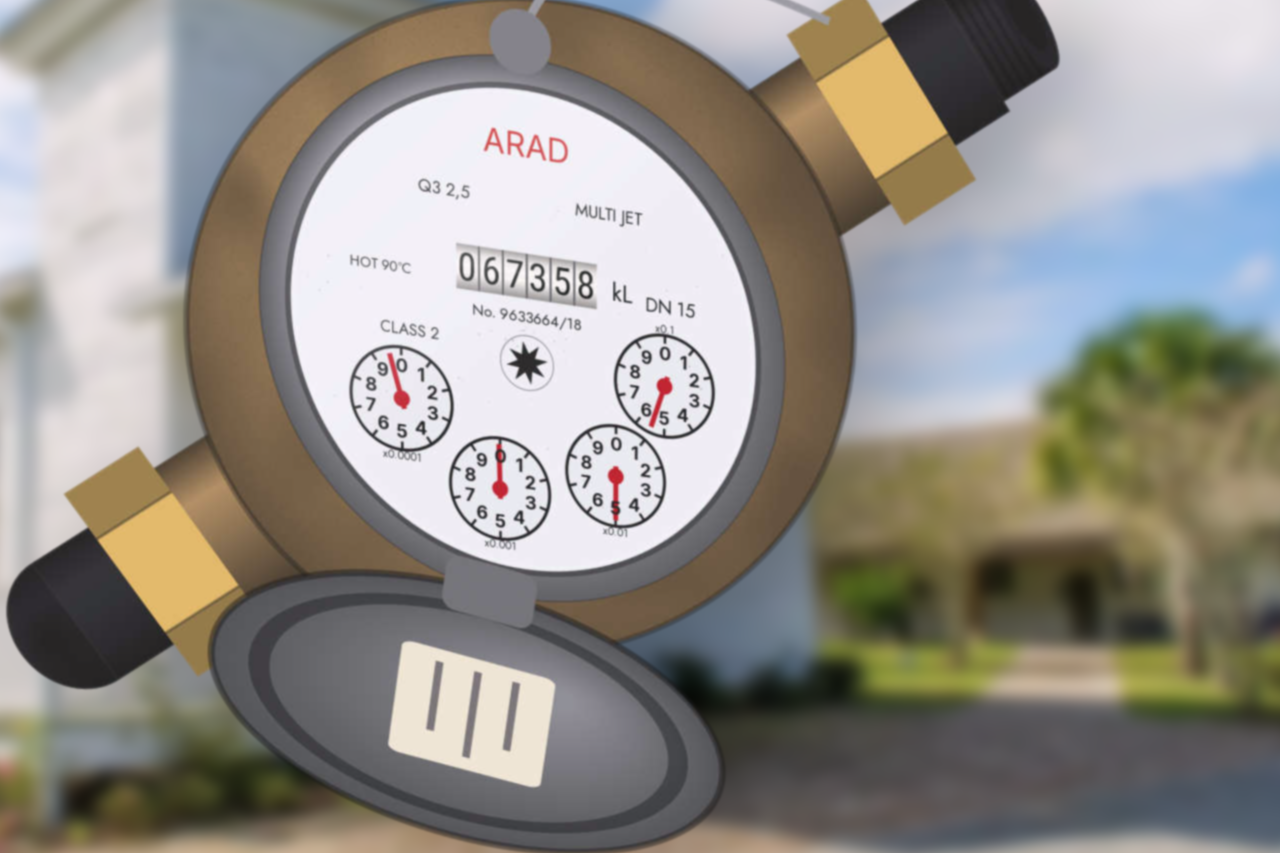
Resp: 67358.5499,kL
